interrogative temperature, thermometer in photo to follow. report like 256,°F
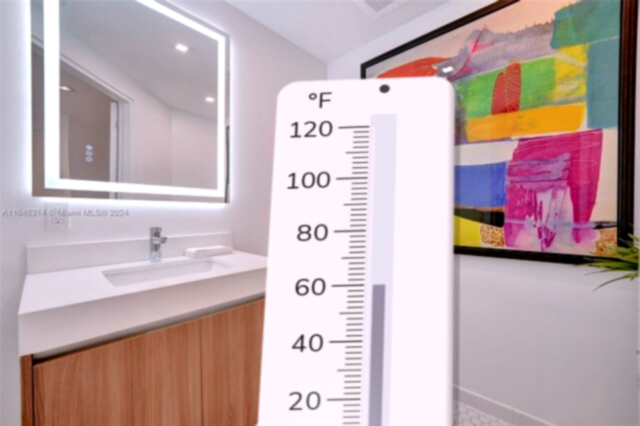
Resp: 60,°F
